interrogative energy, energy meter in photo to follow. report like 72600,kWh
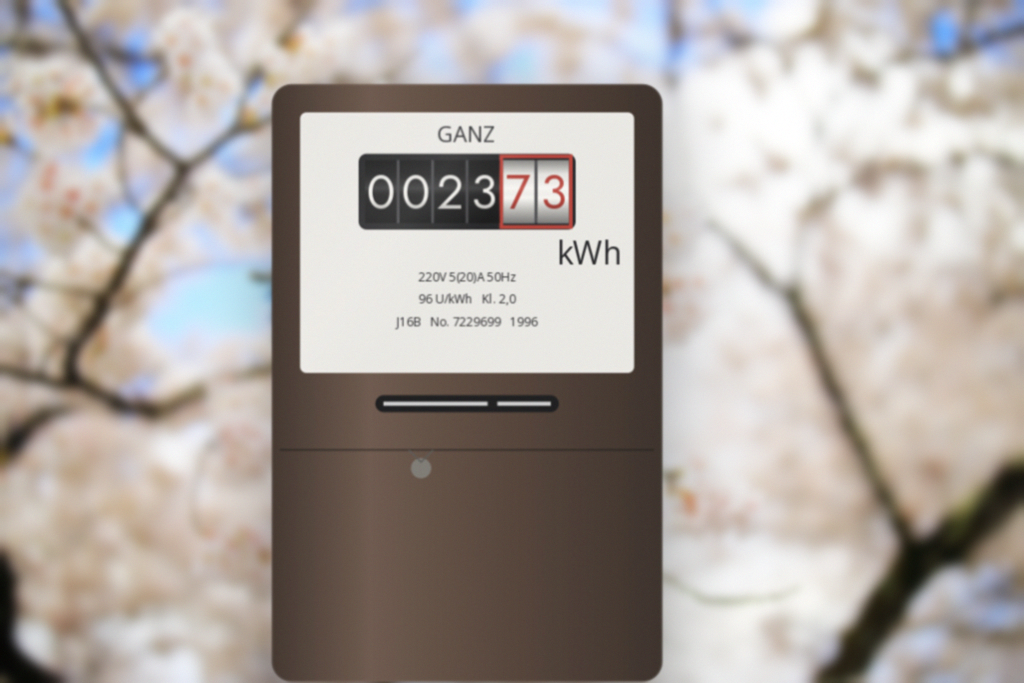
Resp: 23.73,kWh
